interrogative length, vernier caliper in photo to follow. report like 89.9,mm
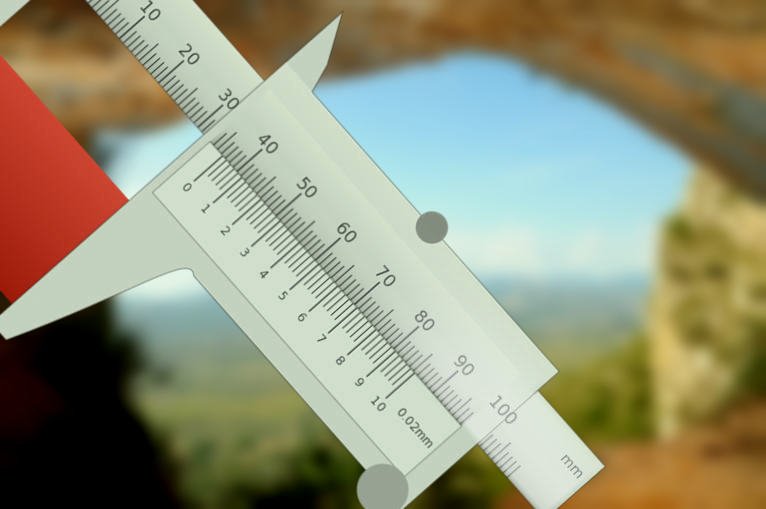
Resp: 36.4,mm
